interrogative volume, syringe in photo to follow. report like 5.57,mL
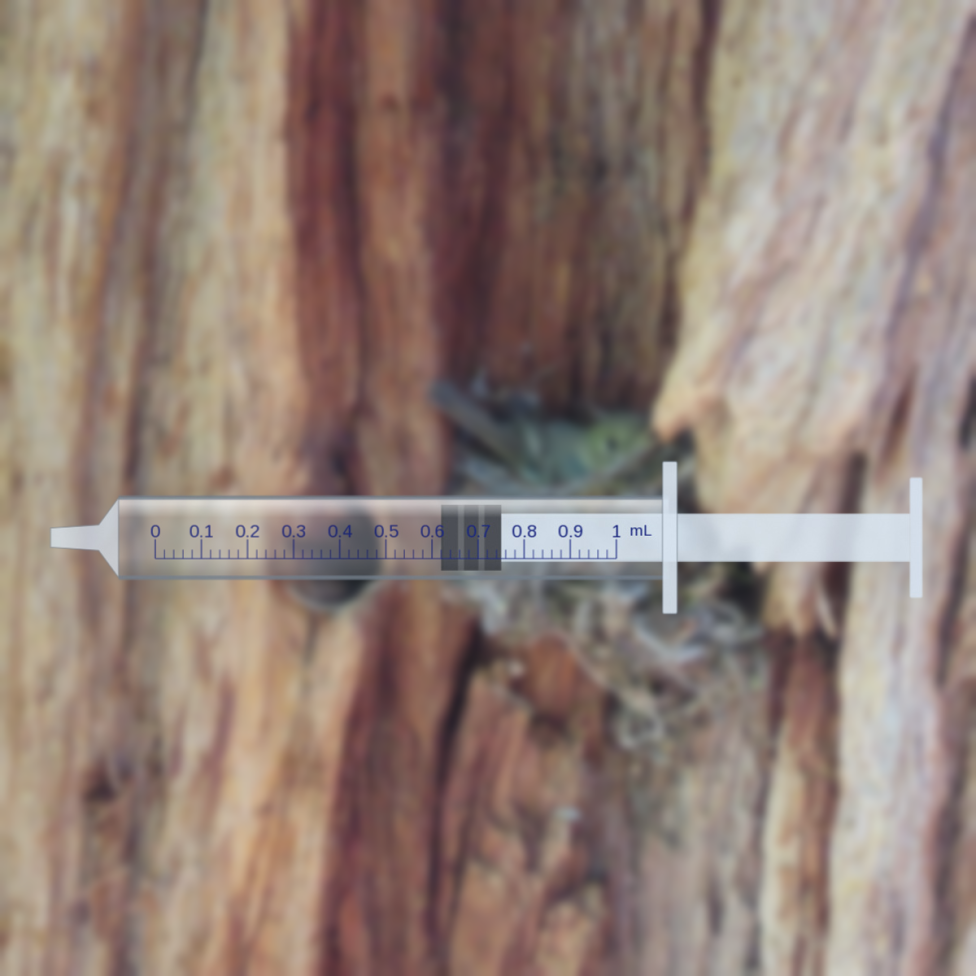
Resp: 0.62,mL
